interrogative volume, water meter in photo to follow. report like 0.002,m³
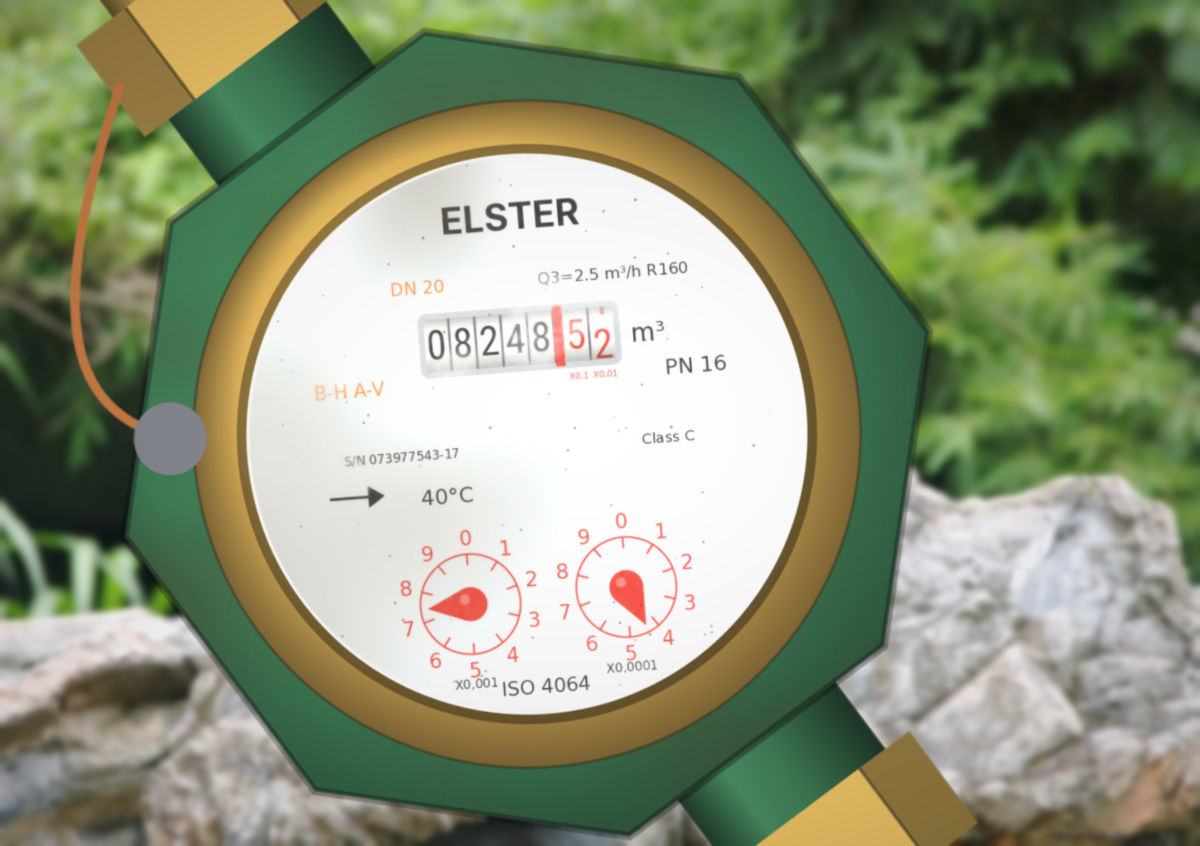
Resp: 8248.5174,m³
